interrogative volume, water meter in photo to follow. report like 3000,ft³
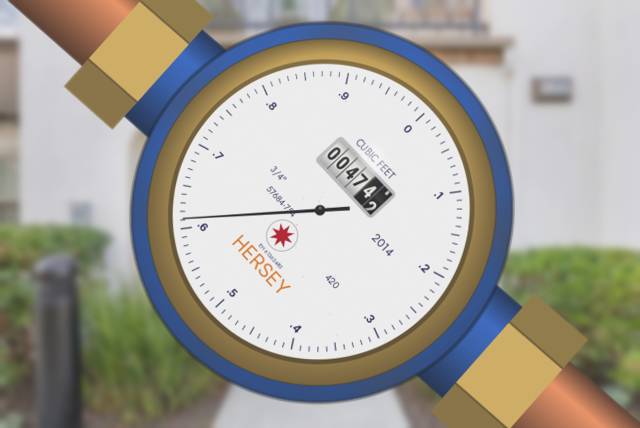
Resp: 4741.61,ft³
